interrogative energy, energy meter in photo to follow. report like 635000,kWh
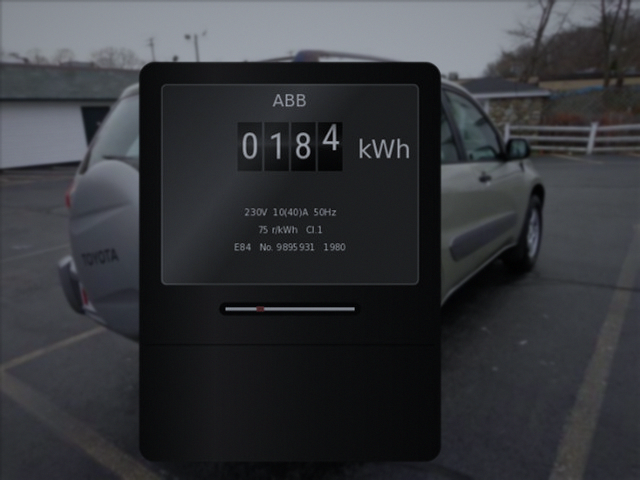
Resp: 184,kWh
